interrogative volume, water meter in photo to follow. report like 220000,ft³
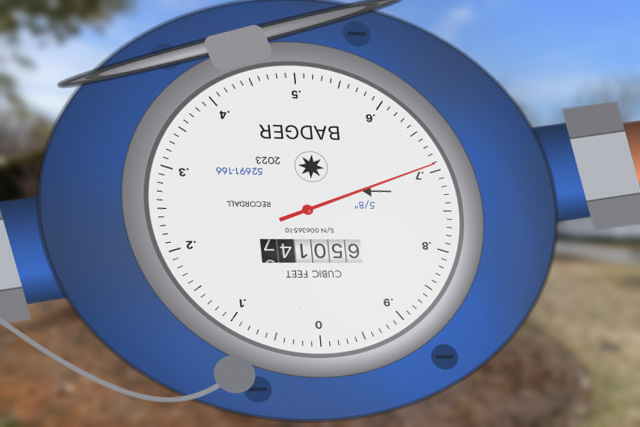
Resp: 650146.69,ft³
